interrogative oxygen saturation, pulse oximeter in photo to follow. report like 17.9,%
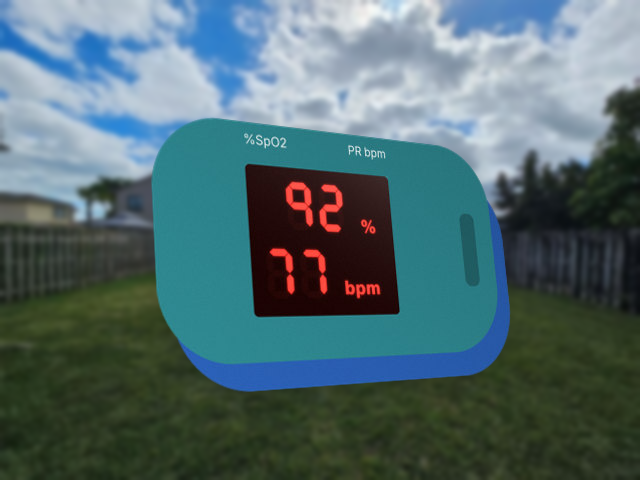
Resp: 92,%
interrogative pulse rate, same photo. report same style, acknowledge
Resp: 77,bpm
